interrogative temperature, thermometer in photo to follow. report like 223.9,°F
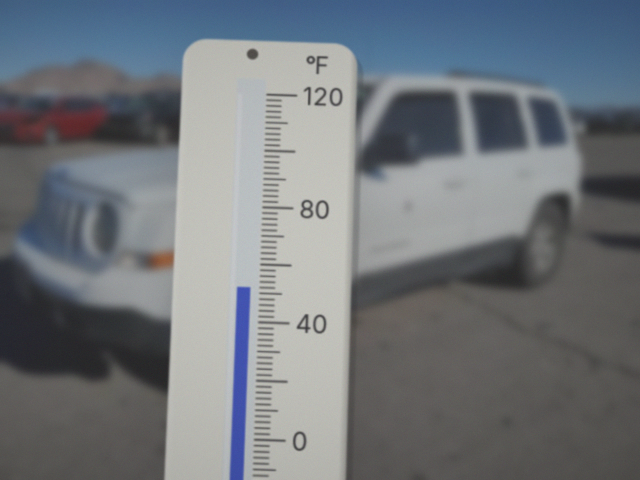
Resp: 52,°F
